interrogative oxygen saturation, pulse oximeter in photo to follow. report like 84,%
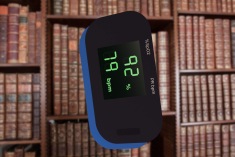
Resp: 92,%
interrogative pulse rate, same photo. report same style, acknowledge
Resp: 79,bpm
